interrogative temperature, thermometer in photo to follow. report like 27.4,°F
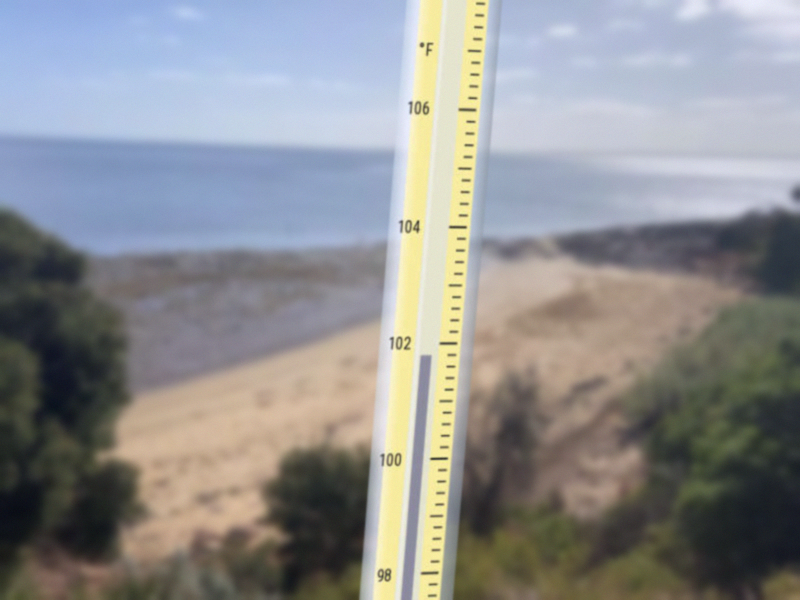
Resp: 101.8,°F
